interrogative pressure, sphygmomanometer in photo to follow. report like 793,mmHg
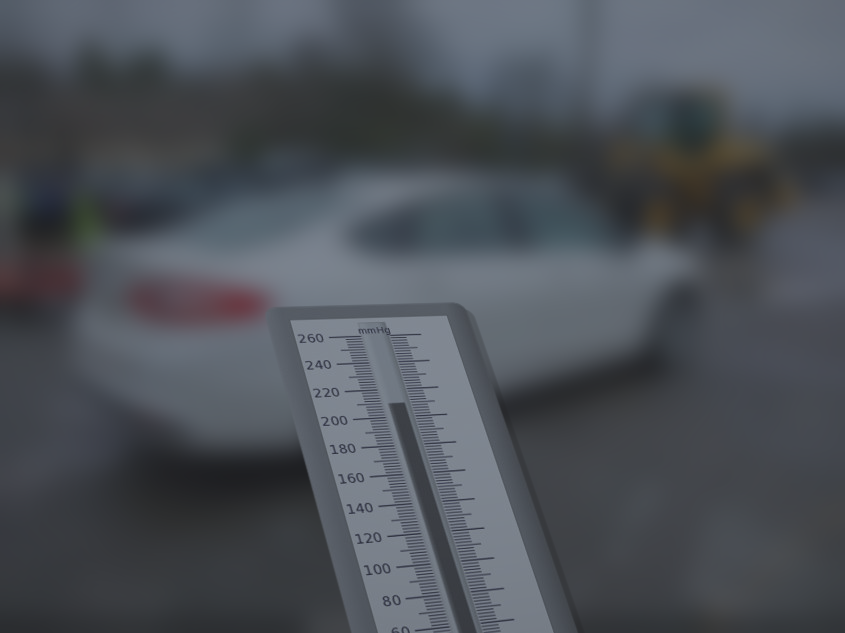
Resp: 210,mmHg
